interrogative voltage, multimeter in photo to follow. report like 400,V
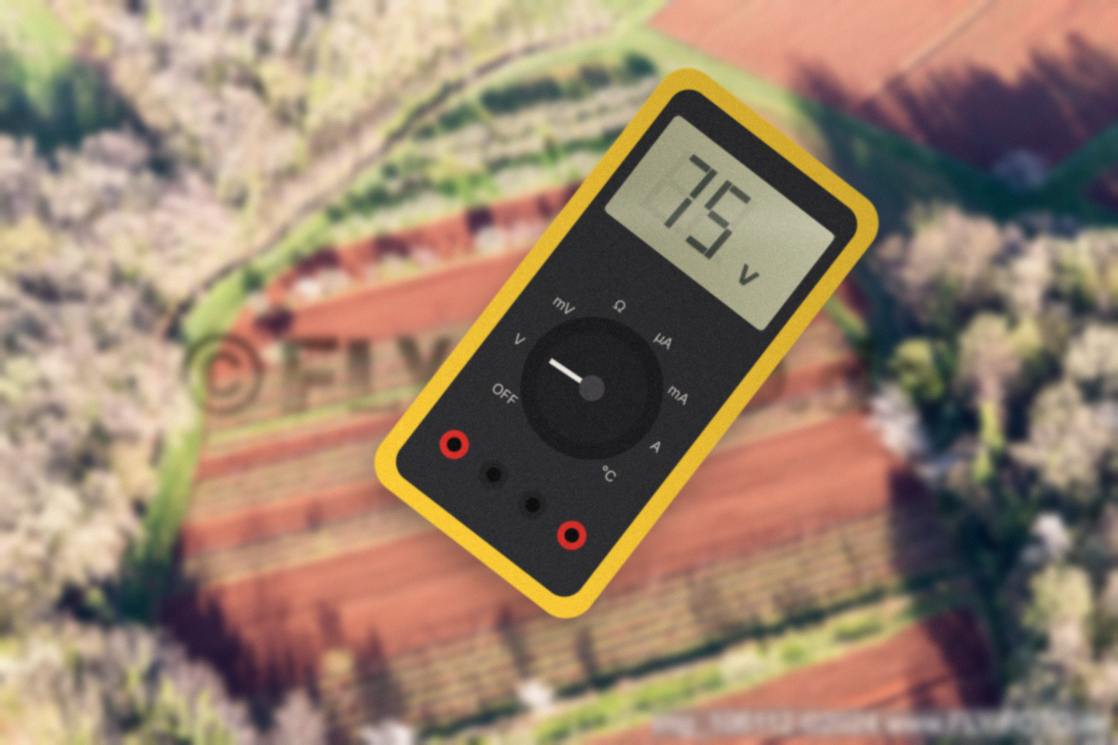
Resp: 75,V
